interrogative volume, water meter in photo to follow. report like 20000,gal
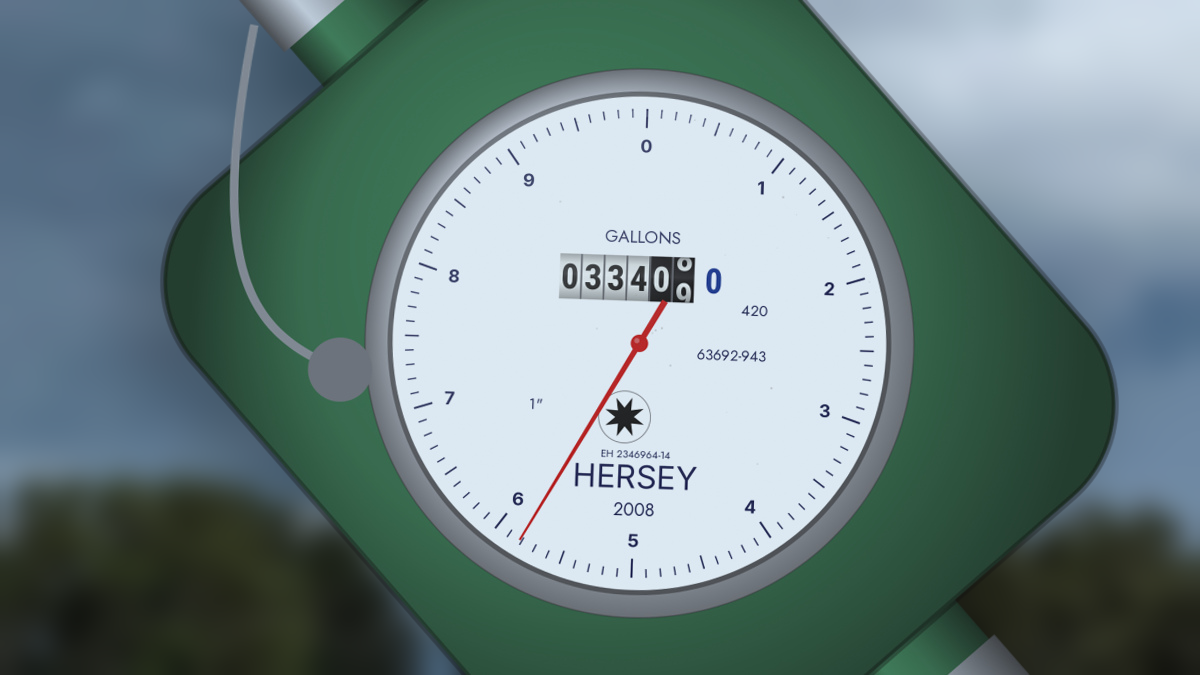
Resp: 334085.8,gal
